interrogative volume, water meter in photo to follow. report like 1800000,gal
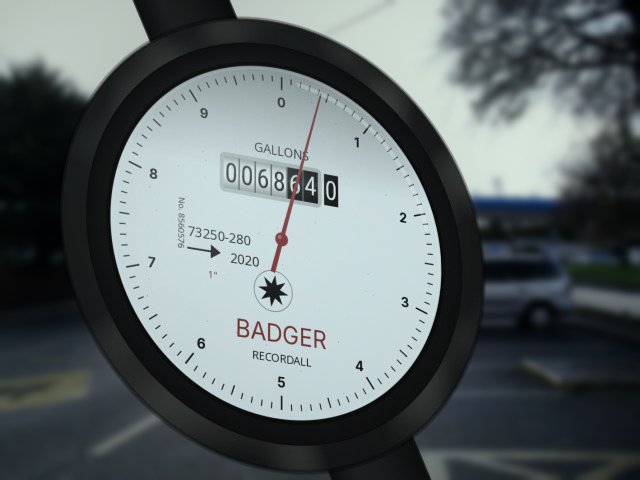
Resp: 68640.4,gal
